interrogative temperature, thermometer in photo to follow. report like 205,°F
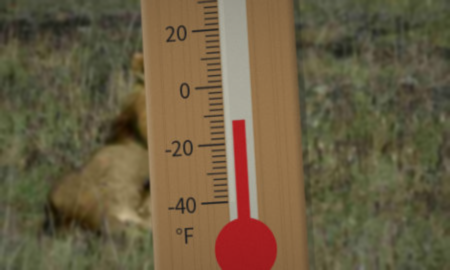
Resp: -12,°F
